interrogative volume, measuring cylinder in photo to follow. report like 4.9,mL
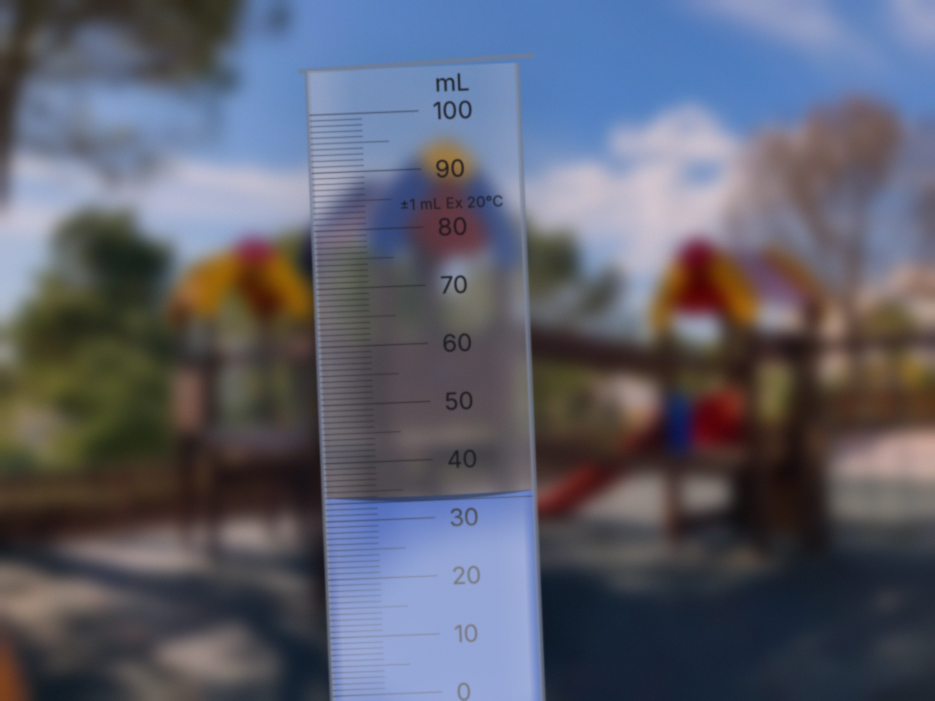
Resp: 33,mL
